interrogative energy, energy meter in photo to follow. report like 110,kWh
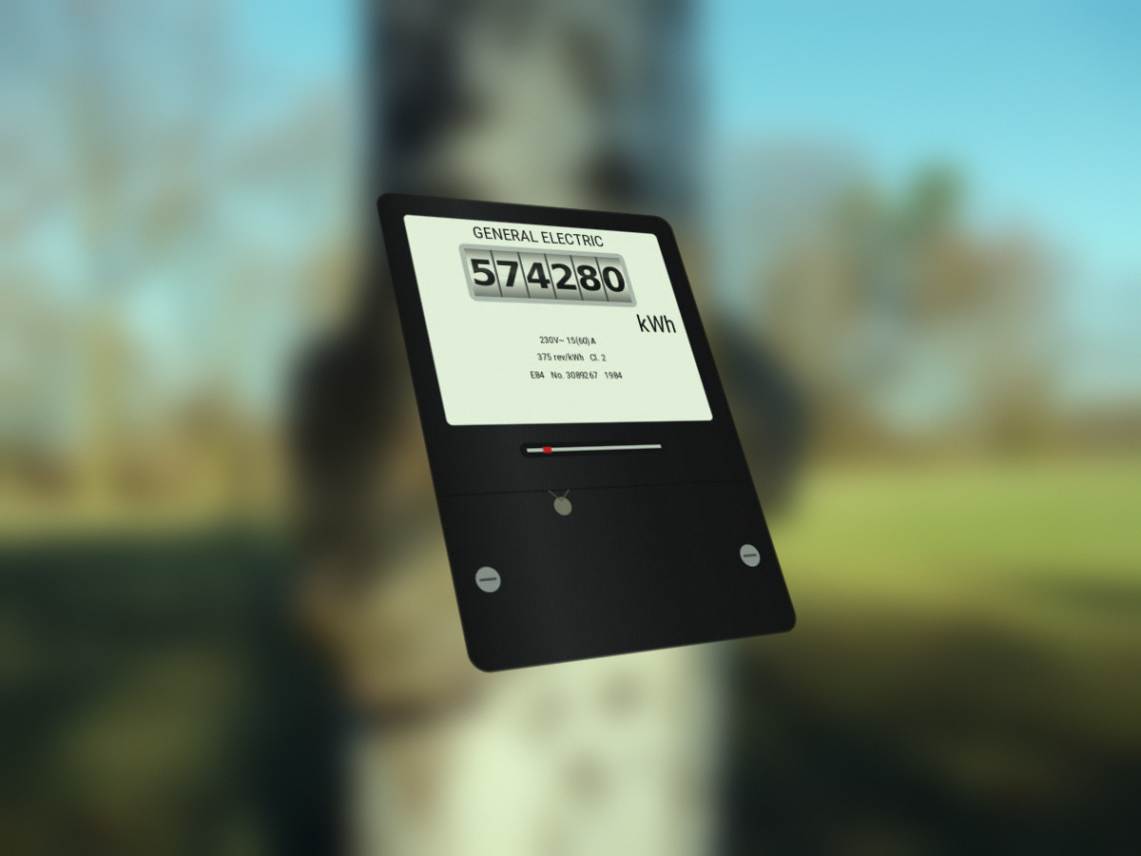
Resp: 574280,kWh
